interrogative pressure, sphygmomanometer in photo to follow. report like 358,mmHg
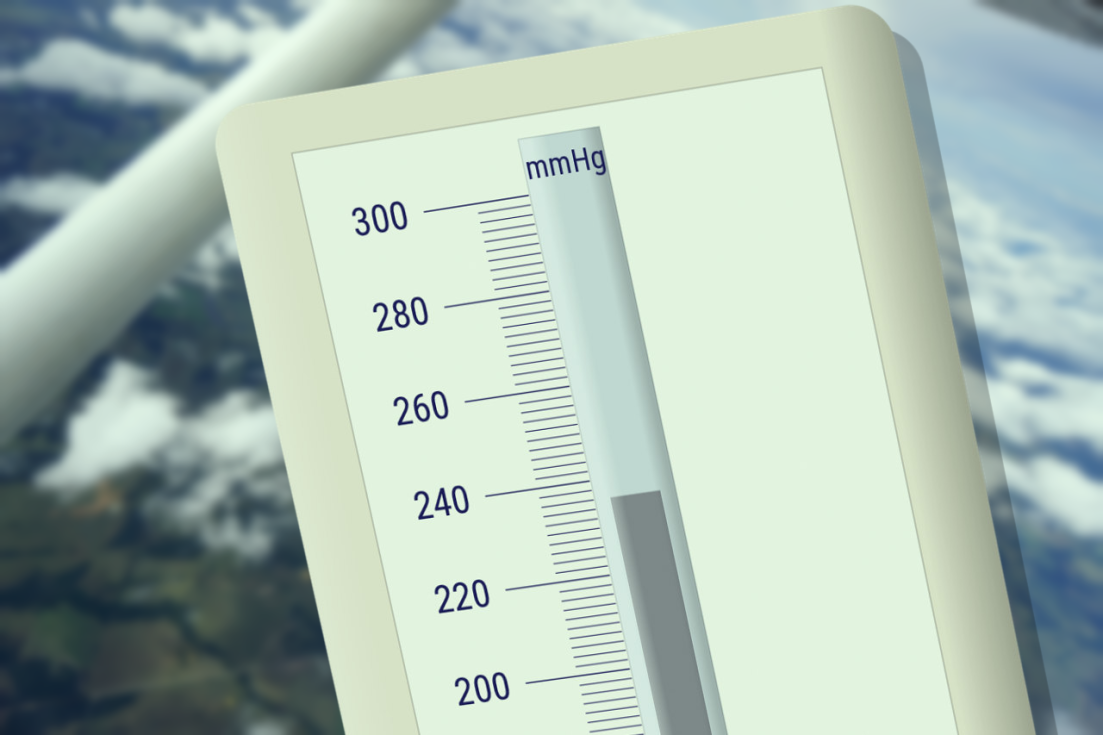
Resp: 236,mmHg
